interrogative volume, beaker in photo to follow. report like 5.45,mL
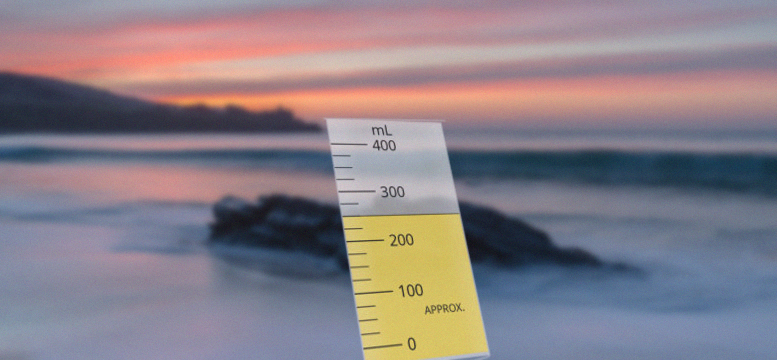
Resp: 250,mL
